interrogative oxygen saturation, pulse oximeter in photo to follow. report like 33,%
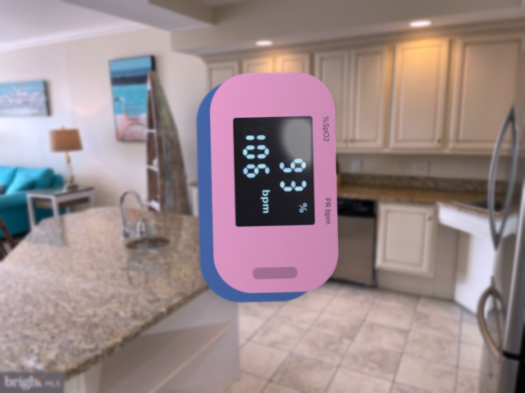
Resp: 93,%
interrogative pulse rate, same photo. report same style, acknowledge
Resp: 106,bpm
